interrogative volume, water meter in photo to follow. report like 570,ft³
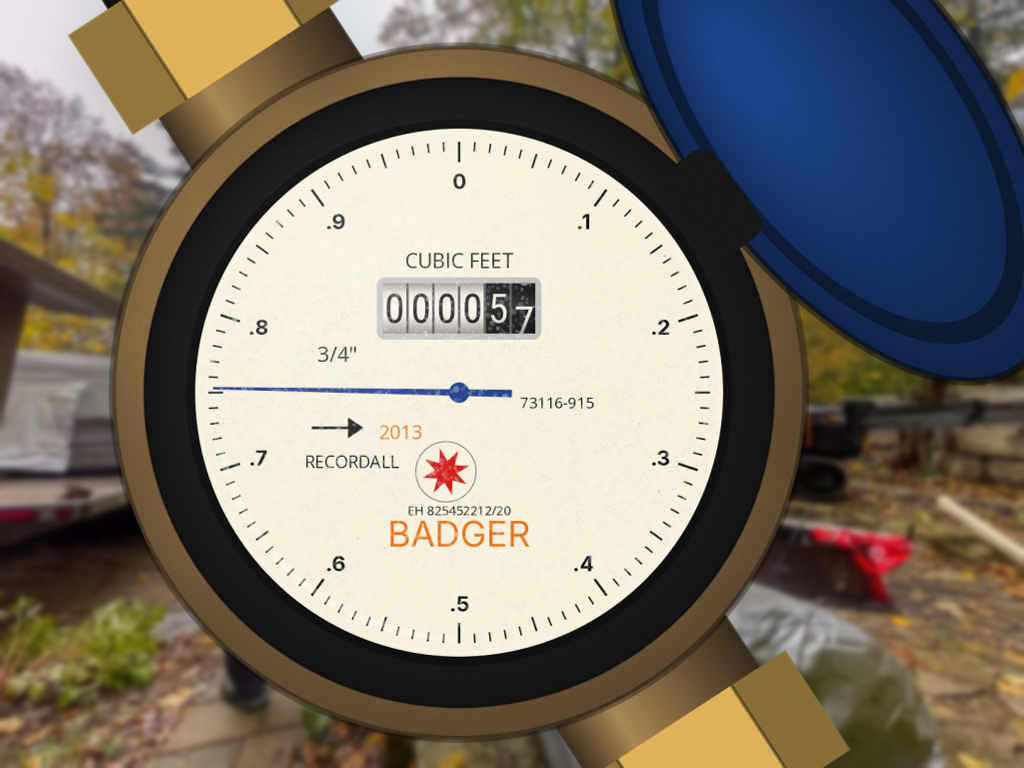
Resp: 56.75,ft³
